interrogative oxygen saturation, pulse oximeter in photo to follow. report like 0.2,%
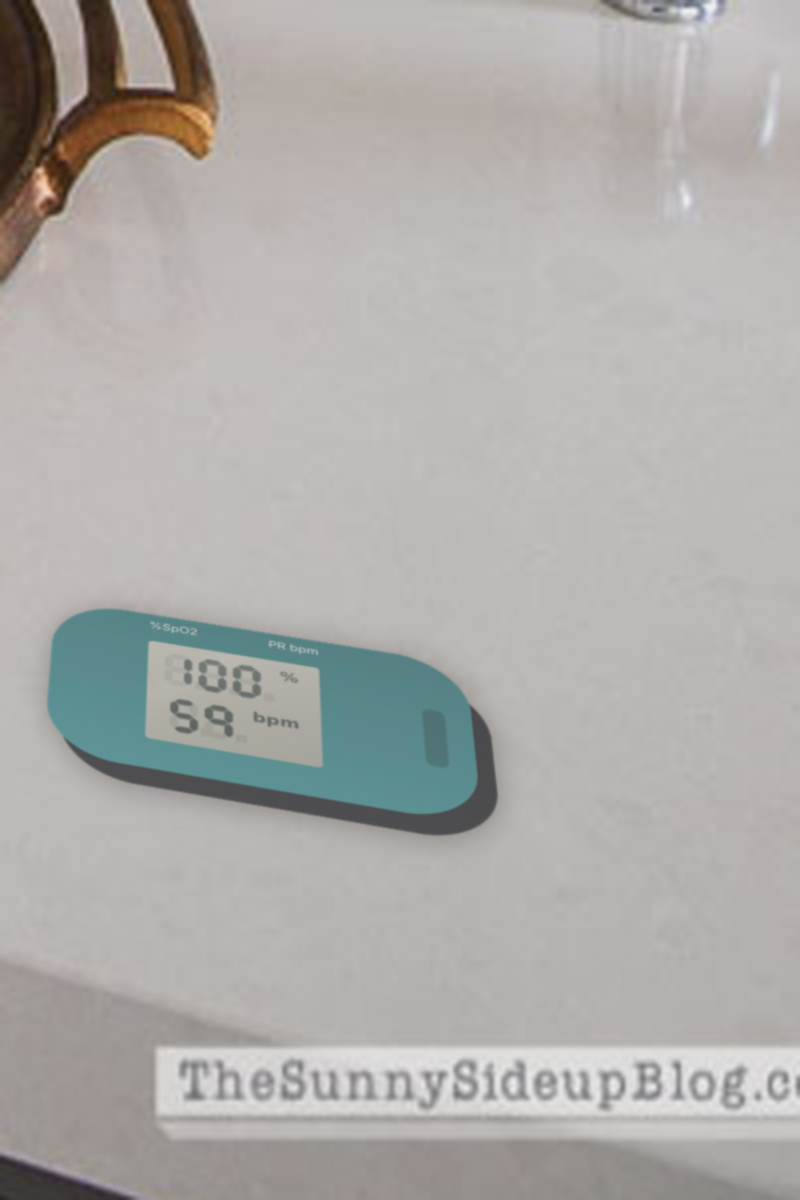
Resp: 100,%
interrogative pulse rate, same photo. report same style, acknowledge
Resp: 59,bpm
